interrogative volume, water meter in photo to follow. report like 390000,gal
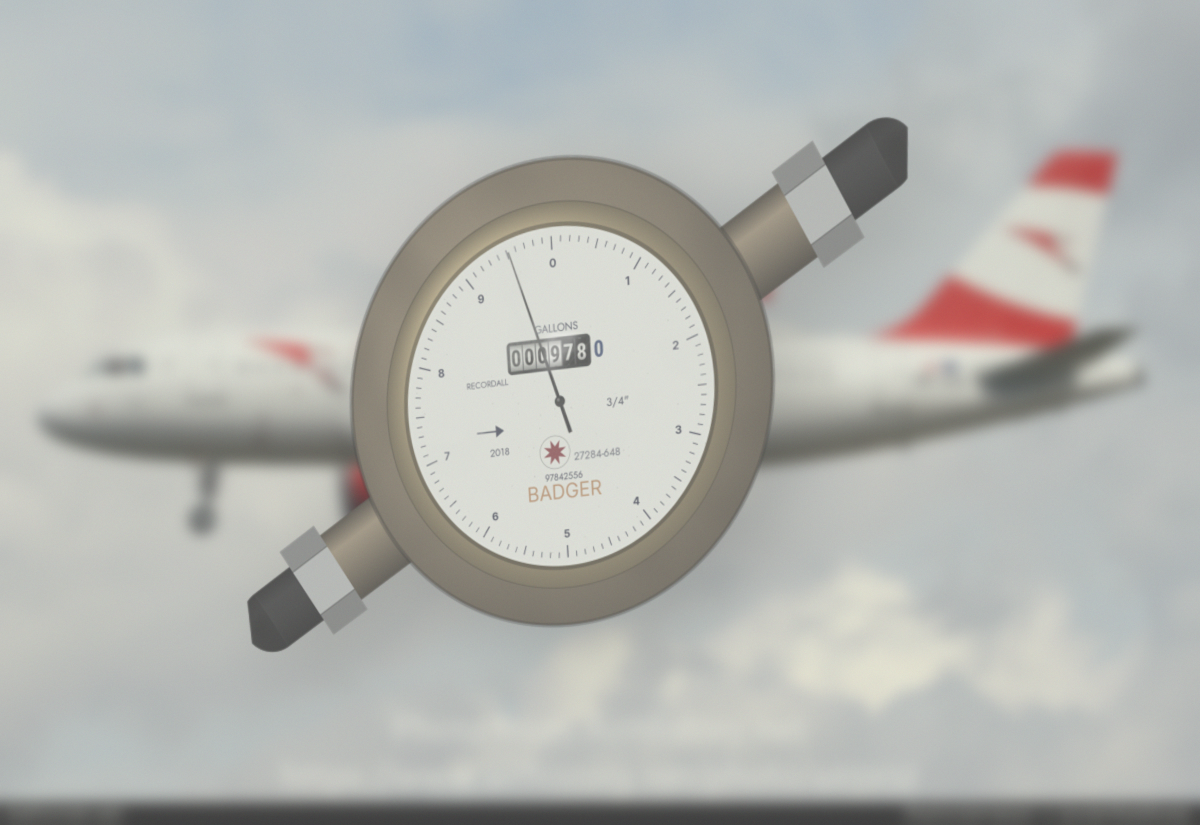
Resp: 9779.5,gal
